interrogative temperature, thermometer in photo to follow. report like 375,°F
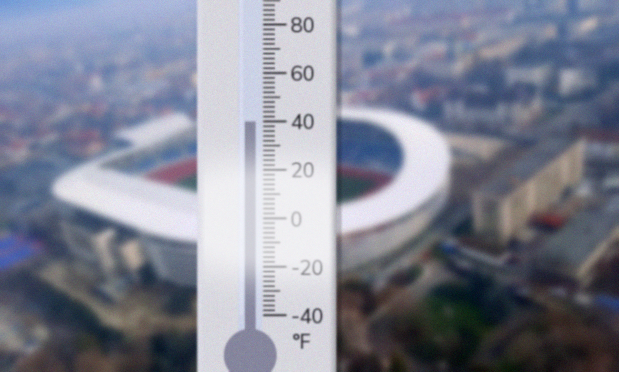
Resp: 40,°F
